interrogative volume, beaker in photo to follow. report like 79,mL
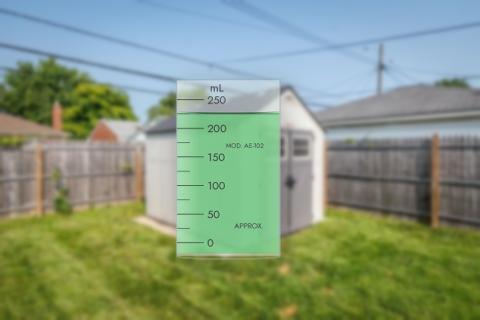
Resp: 225,mL
